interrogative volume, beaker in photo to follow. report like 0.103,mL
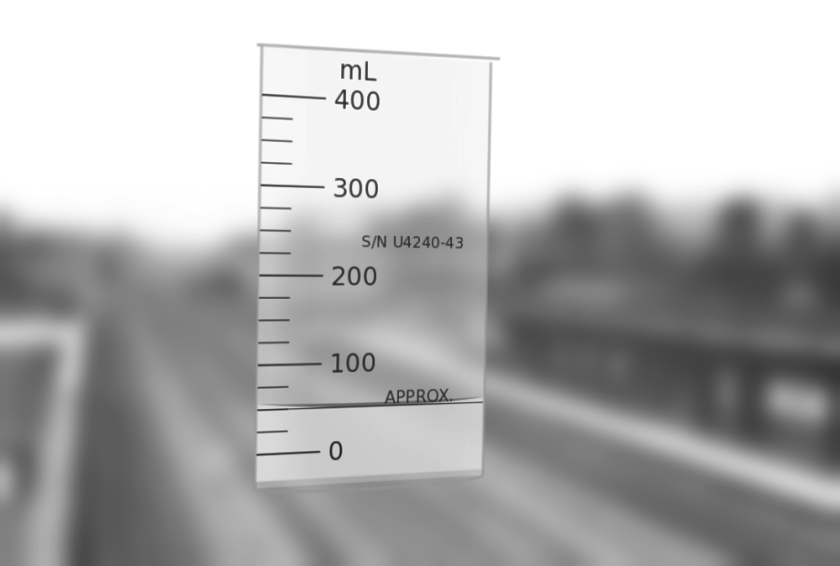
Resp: 50,mL
